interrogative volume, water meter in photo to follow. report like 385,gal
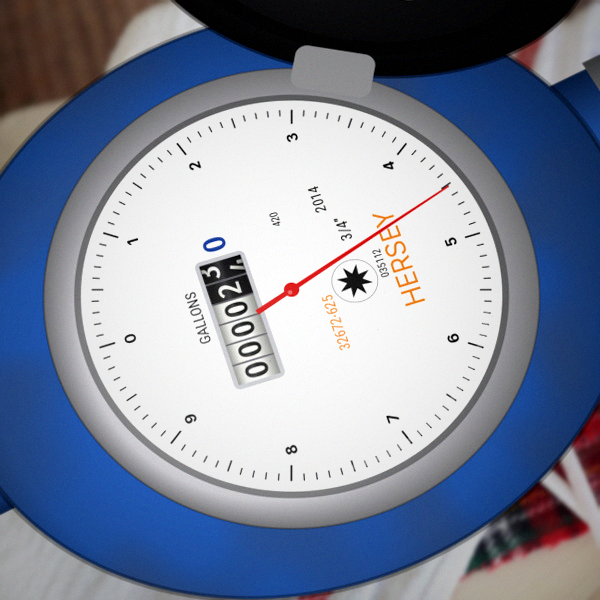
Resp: 234.5,gal
